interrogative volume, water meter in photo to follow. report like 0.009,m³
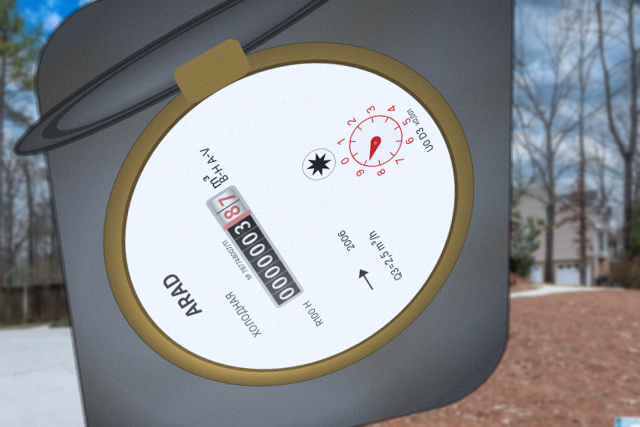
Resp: 3.868,m³
